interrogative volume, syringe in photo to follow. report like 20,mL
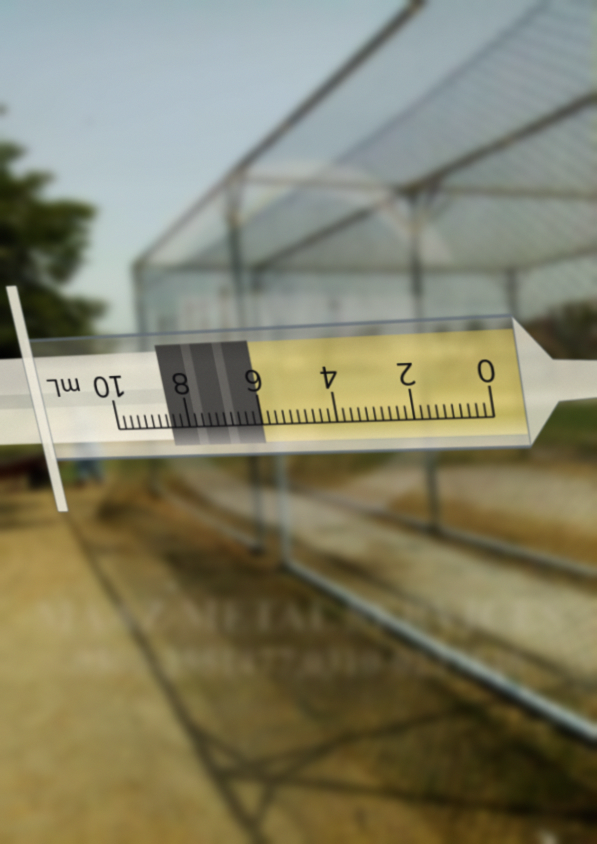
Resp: 6,mL
